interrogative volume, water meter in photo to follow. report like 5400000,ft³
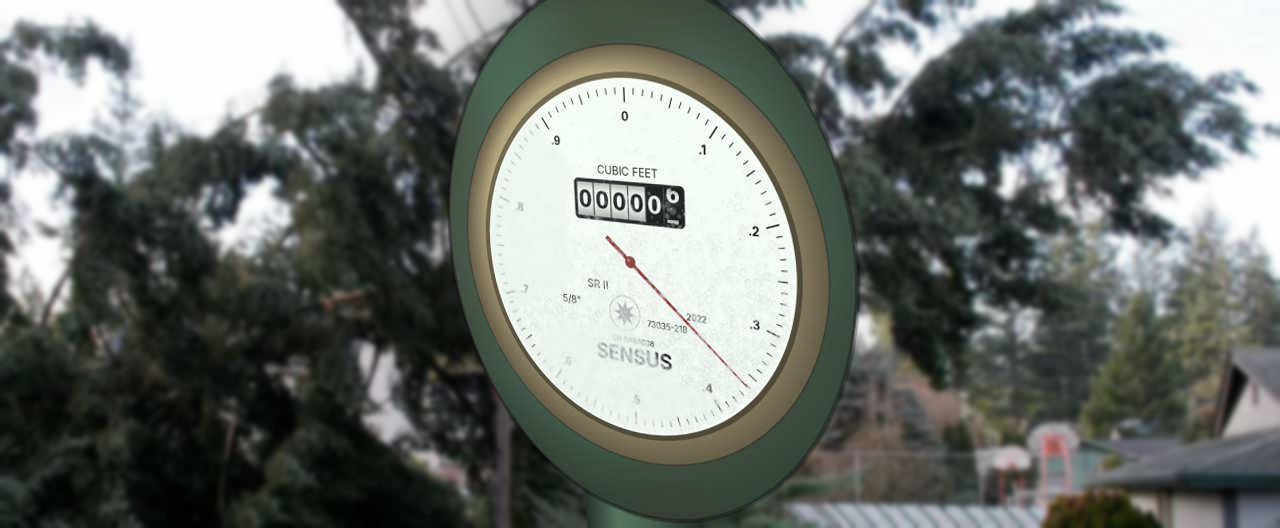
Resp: 6.36,ft³
